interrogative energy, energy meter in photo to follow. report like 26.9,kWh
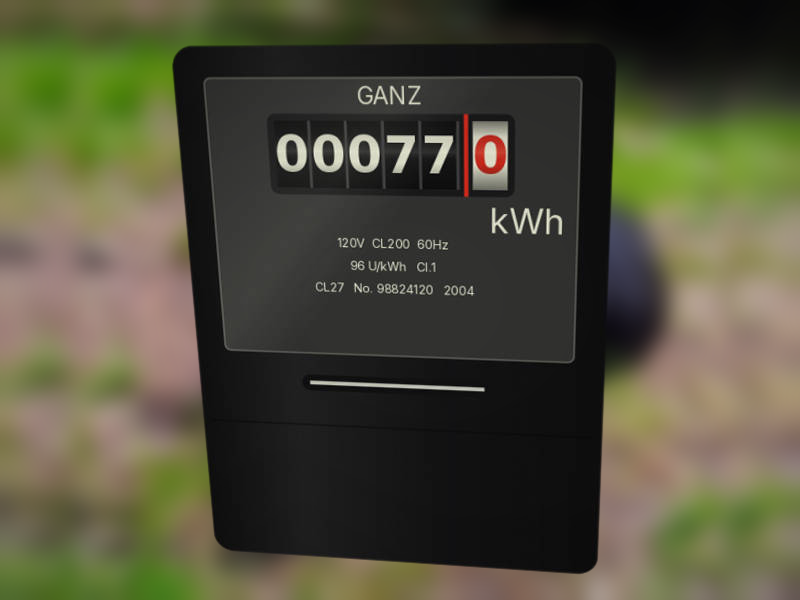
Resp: 77.0,kWh
